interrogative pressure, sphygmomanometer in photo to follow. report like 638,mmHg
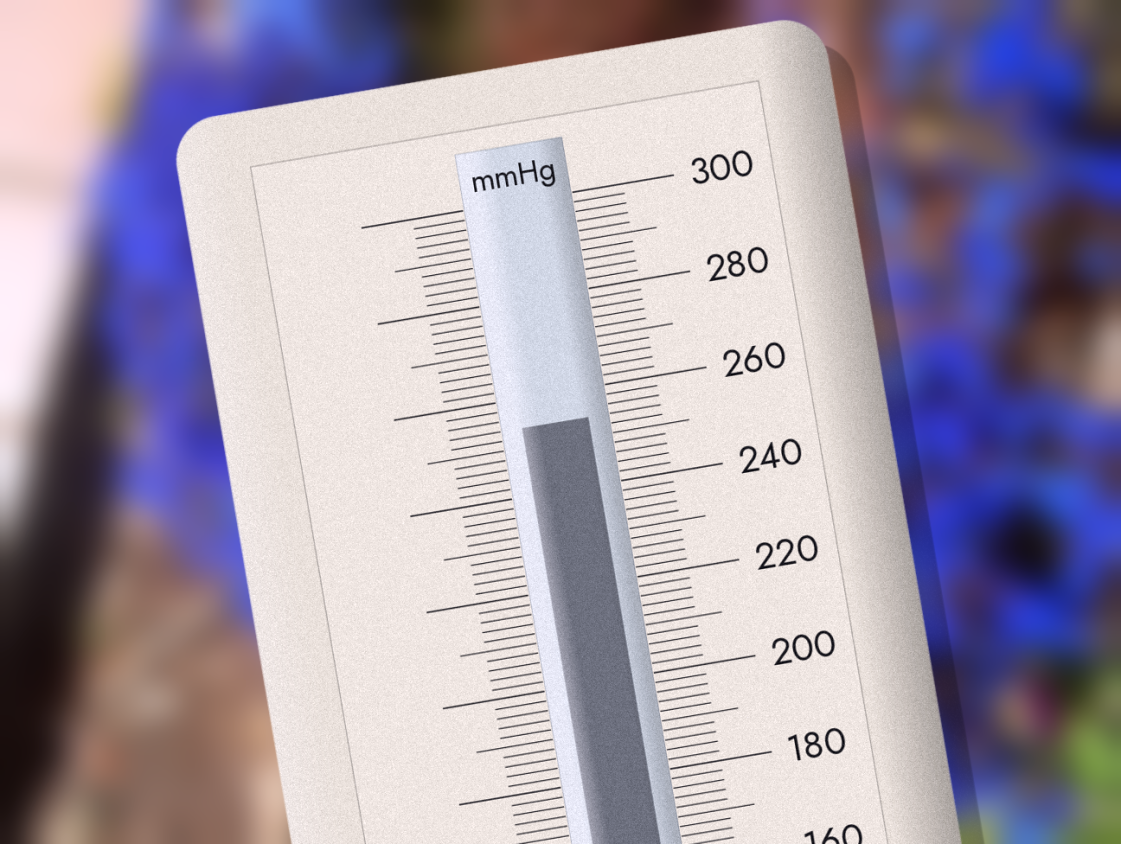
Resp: 254,mmHg
